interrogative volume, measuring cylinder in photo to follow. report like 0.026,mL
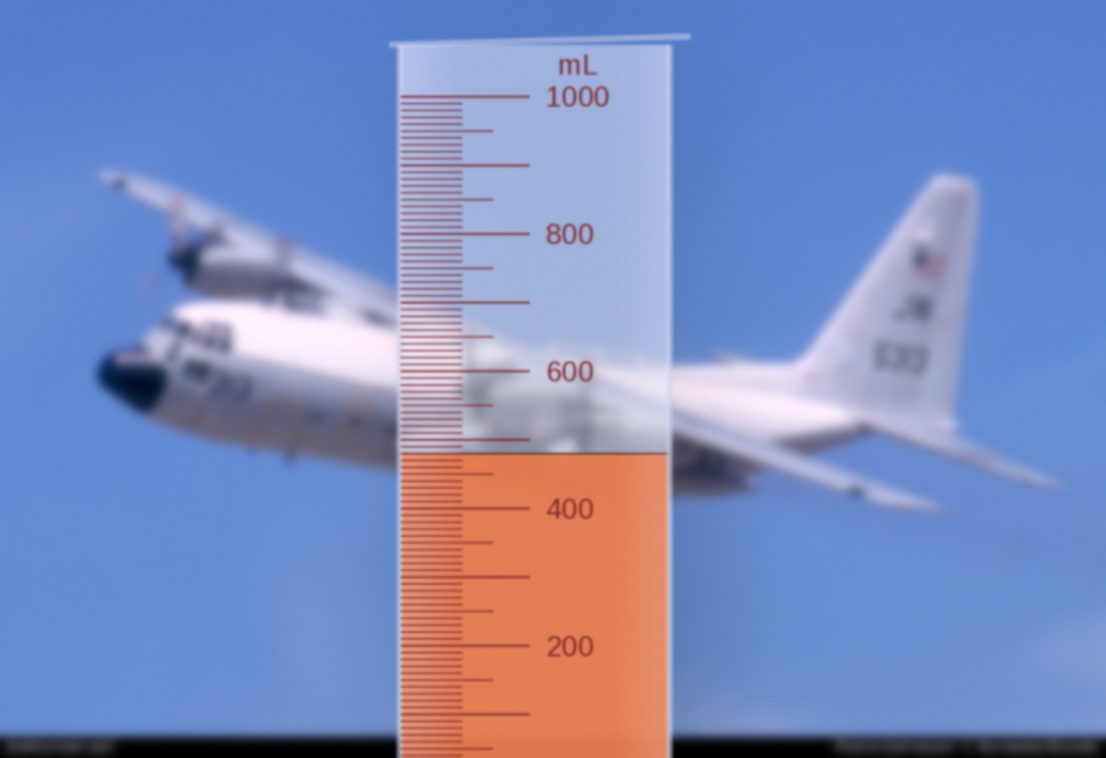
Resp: 480,mL
